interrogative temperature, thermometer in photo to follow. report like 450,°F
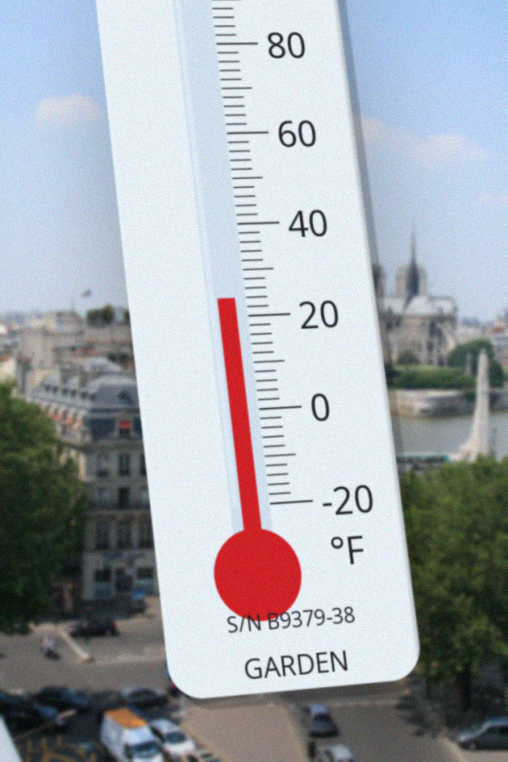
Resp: 24,°F
